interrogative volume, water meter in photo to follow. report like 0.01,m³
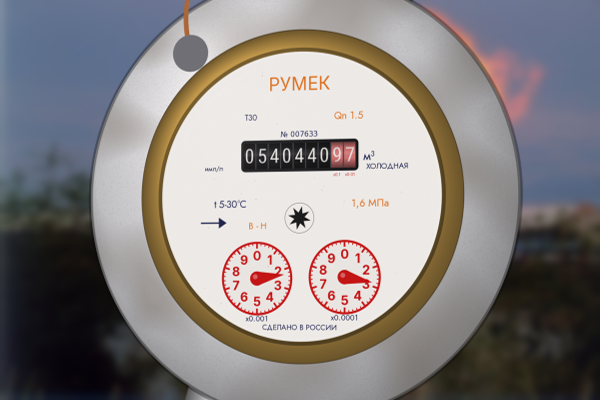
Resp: 540440.9722,m³
